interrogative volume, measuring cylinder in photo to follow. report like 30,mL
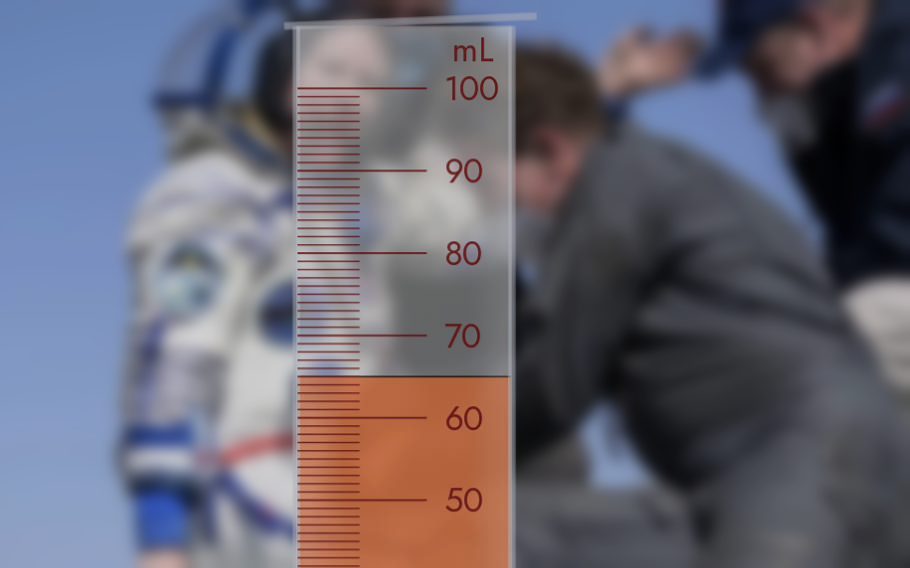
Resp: 65,mL
